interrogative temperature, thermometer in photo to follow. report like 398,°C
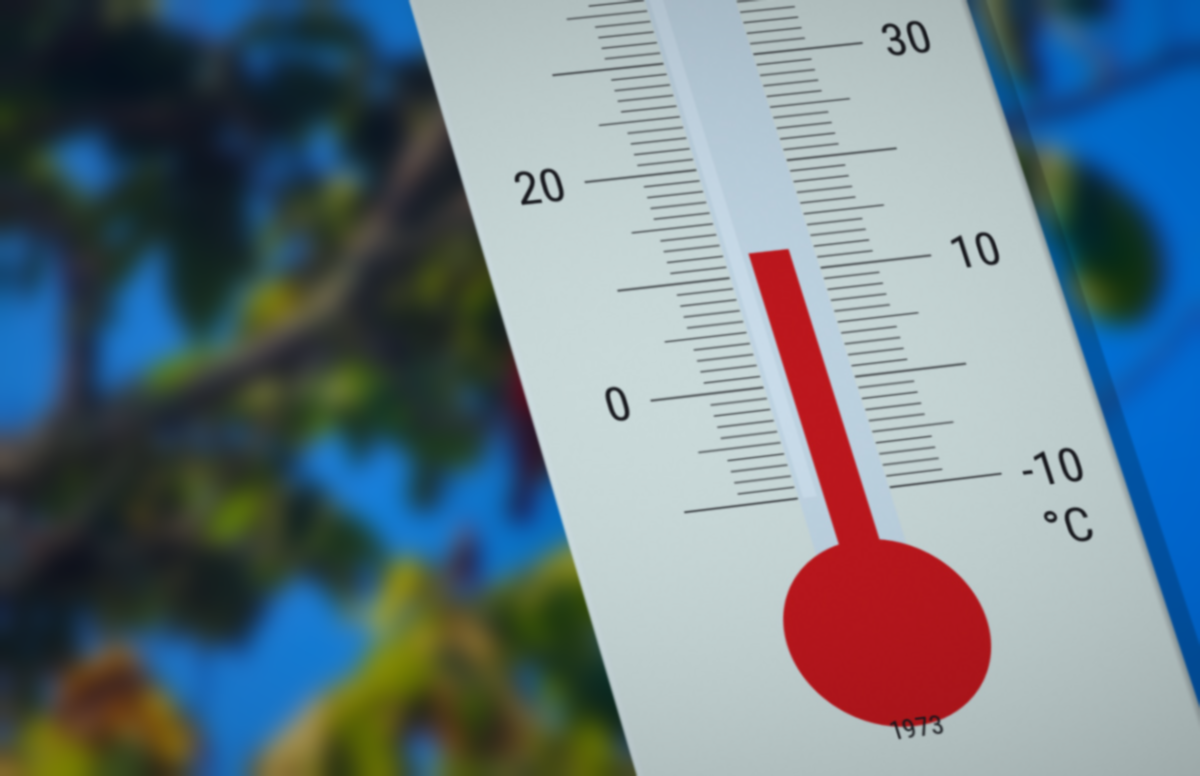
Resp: 12,°C
